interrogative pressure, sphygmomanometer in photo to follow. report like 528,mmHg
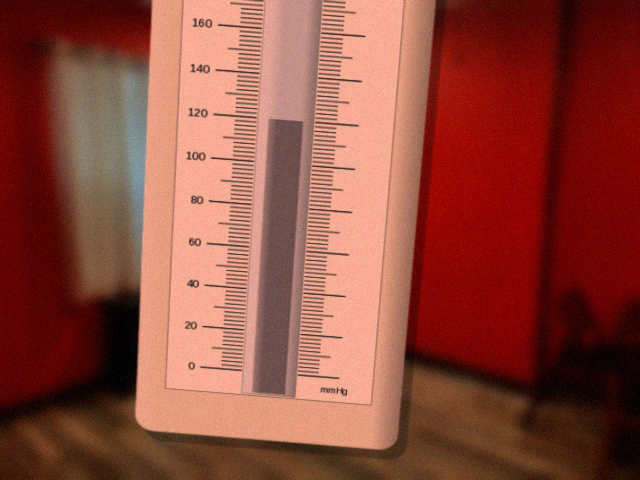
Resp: 120,mmHg
